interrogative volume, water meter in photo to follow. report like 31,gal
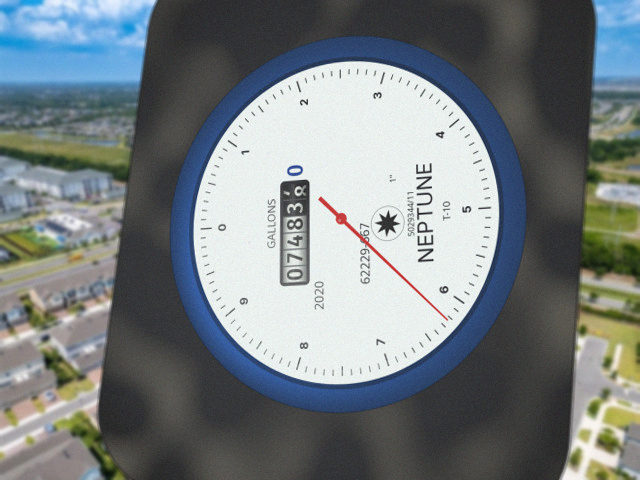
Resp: 748376.2,gal
